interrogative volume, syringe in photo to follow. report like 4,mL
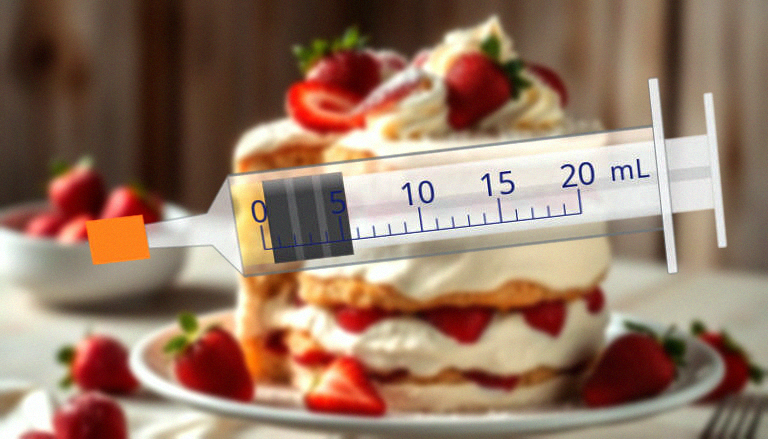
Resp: 0.5,mL
